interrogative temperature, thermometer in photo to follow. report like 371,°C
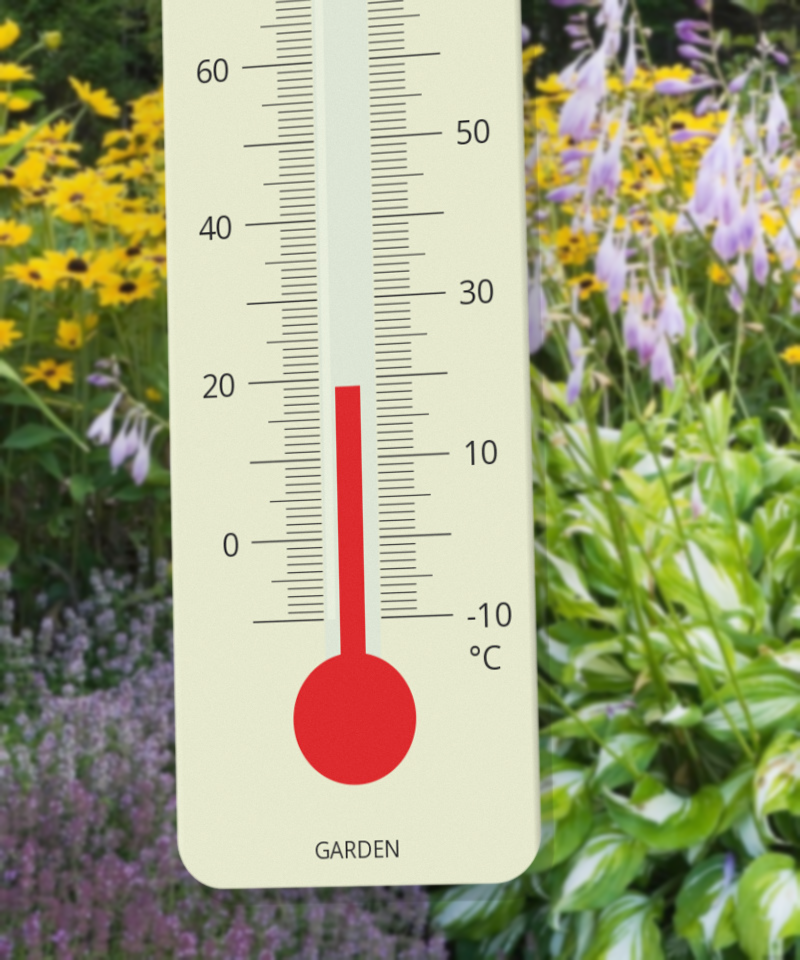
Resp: 19,°C
